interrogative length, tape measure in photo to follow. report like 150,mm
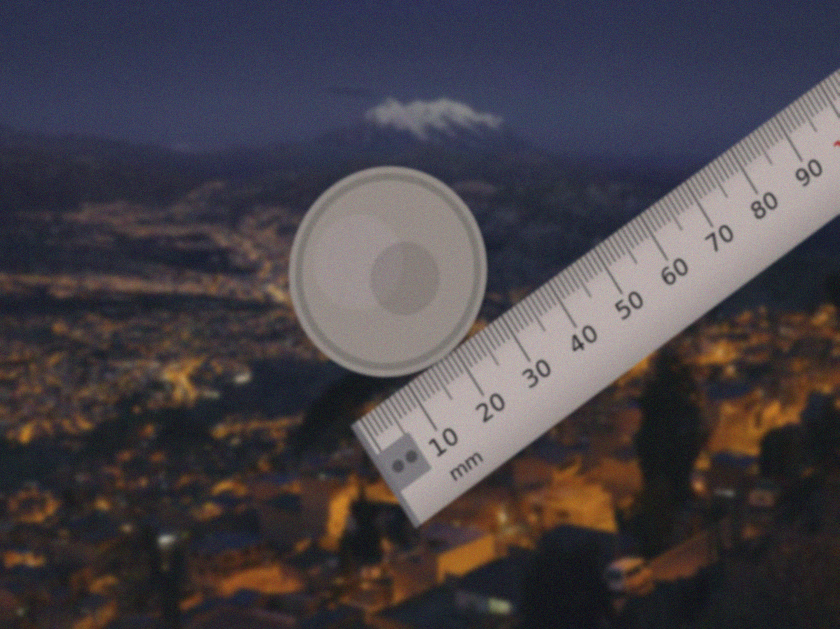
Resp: 35,mm
